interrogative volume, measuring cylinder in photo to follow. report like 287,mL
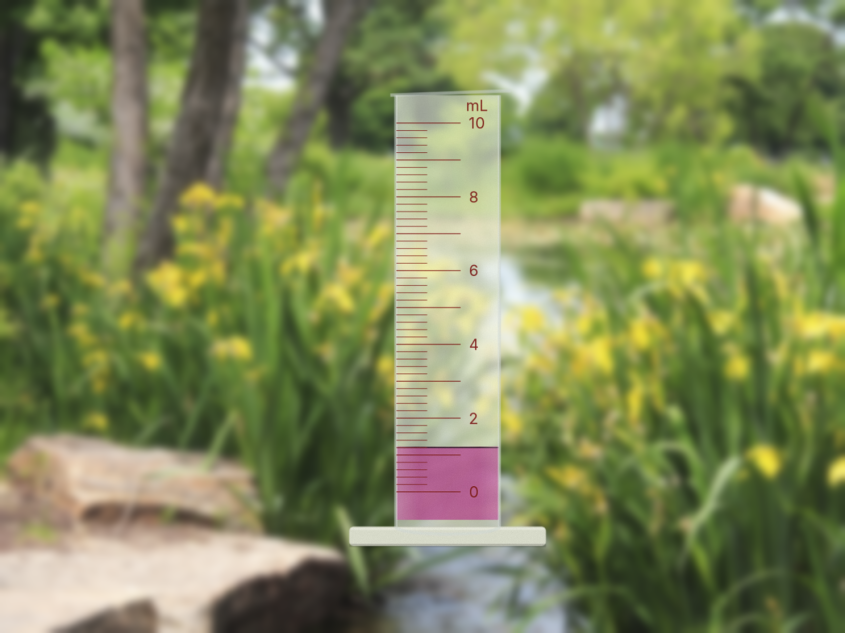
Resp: 1.2,mL
